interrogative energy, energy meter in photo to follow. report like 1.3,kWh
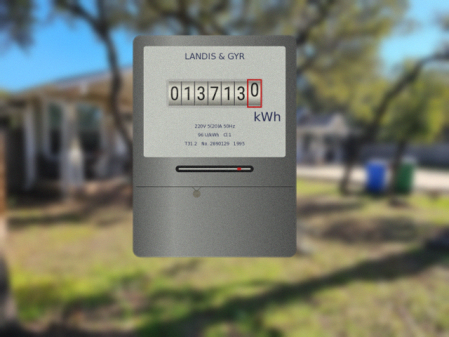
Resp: 13713.0,kWh
